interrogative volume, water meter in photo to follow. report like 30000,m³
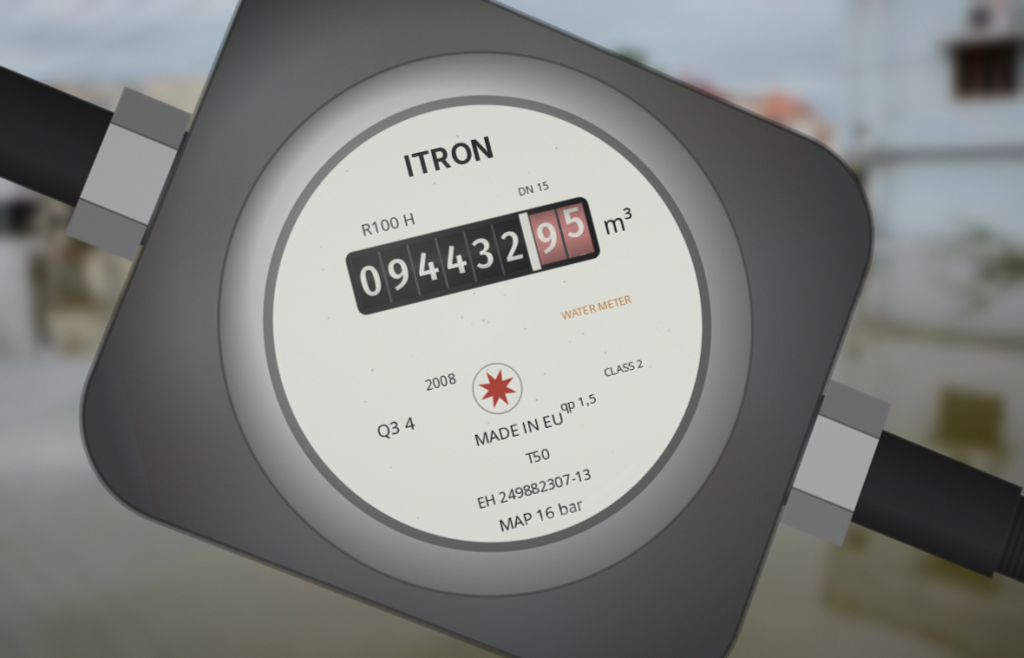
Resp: 94432.95,m³
